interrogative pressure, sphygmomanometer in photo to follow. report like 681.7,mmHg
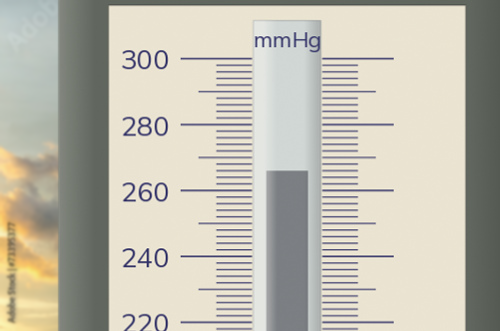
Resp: 266,mmHg
